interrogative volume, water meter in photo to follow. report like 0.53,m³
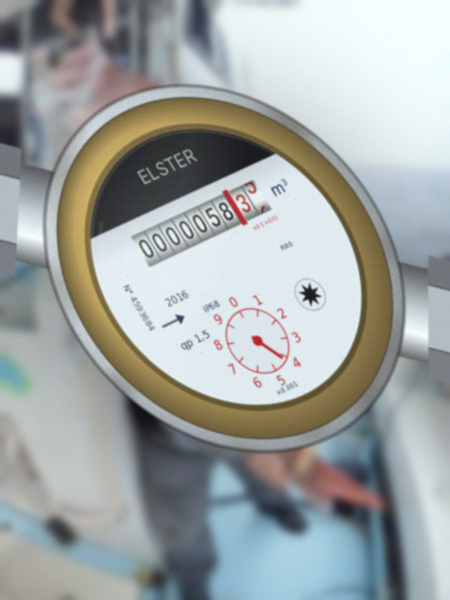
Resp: 58.354,m³
